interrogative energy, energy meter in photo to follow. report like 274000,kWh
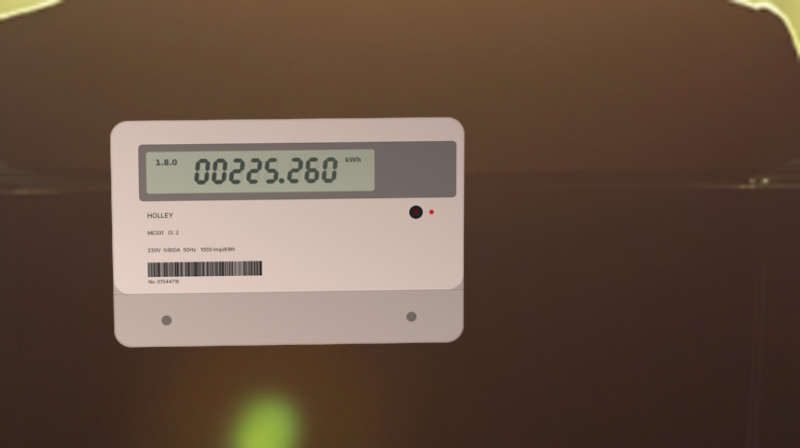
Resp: 225.260,kWh
